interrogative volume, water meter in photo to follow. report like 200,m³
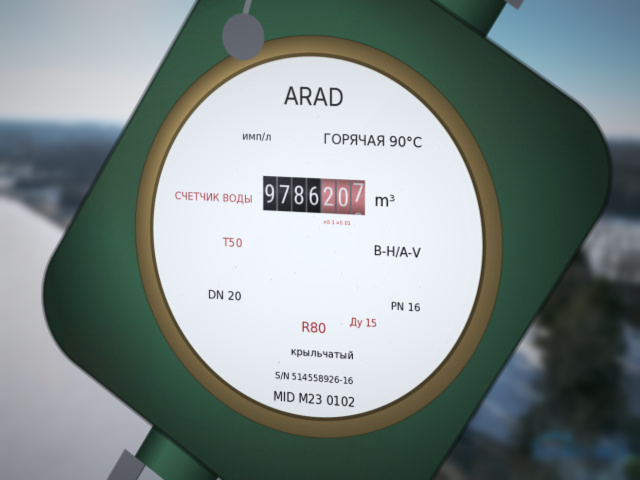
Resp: 9786.207,m³
